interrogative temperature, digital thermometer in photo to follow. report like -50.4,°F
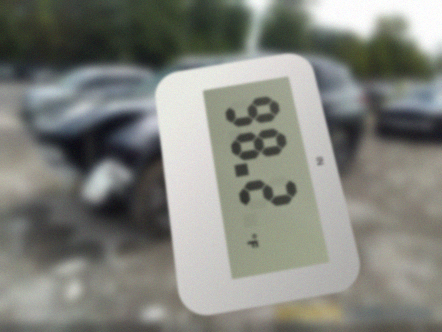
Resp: 98.2,°F
